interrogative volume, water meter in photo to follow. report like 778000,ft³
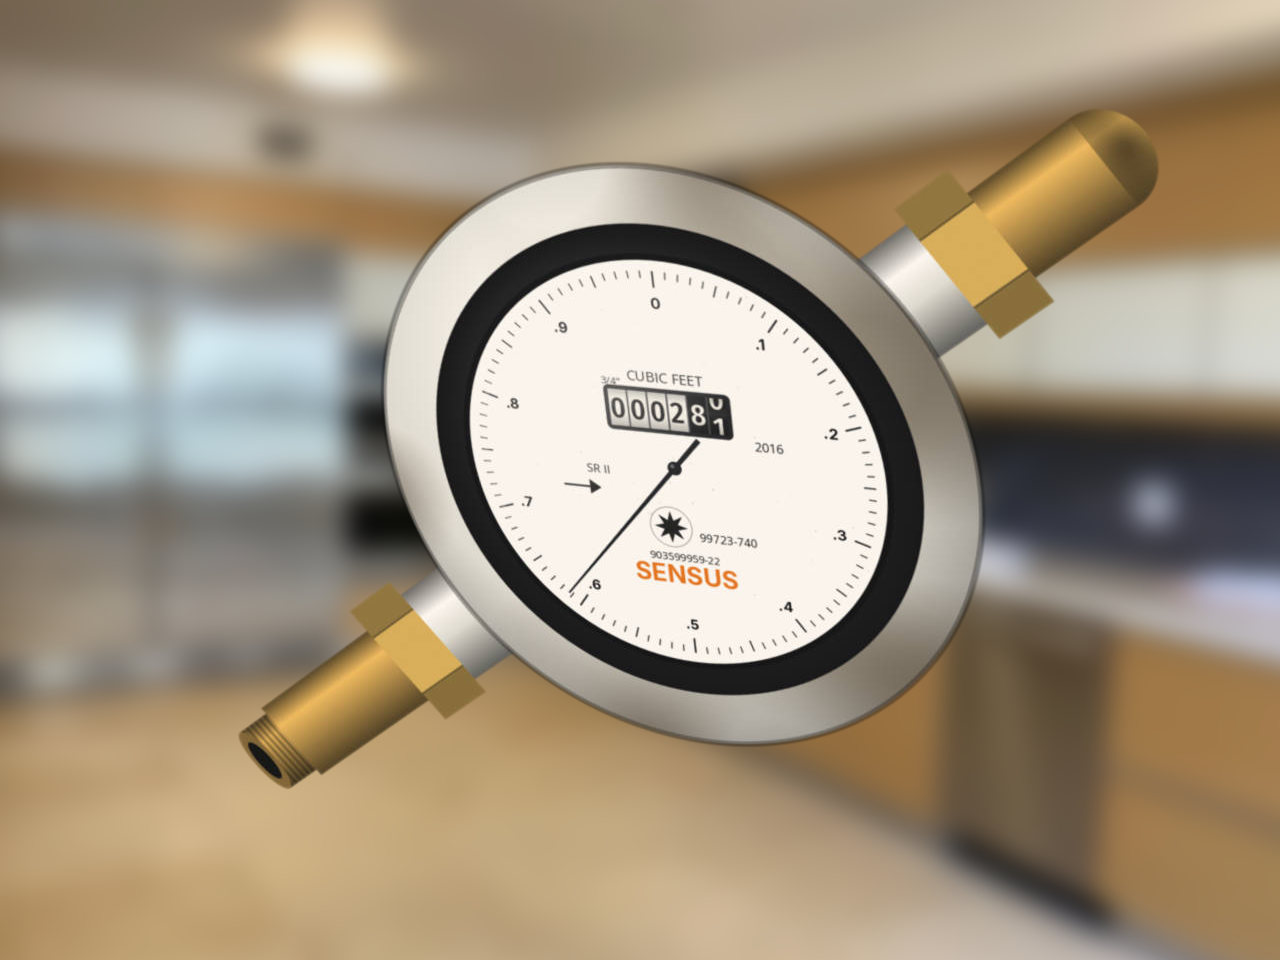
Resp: 280.61,ft³
